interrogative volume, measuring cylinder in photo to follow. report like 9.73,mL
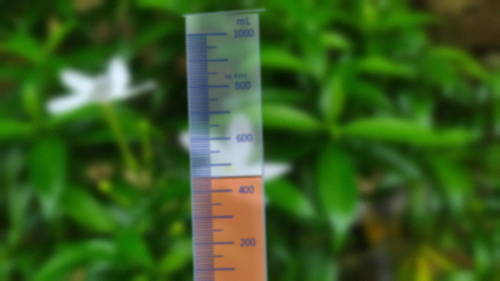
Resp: 450,mL
